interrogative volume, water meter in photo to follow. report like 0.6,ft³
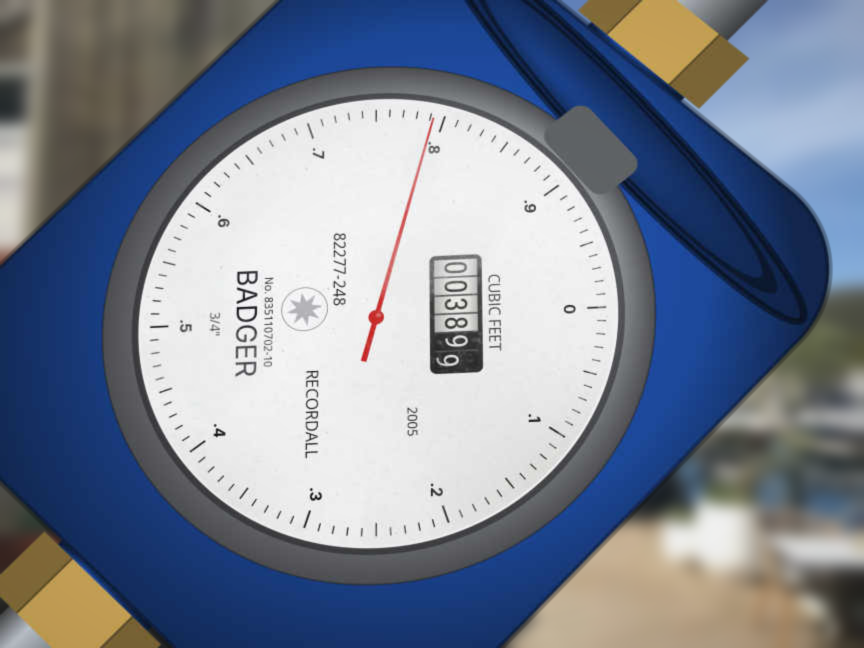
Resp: 3898.79,ft³
